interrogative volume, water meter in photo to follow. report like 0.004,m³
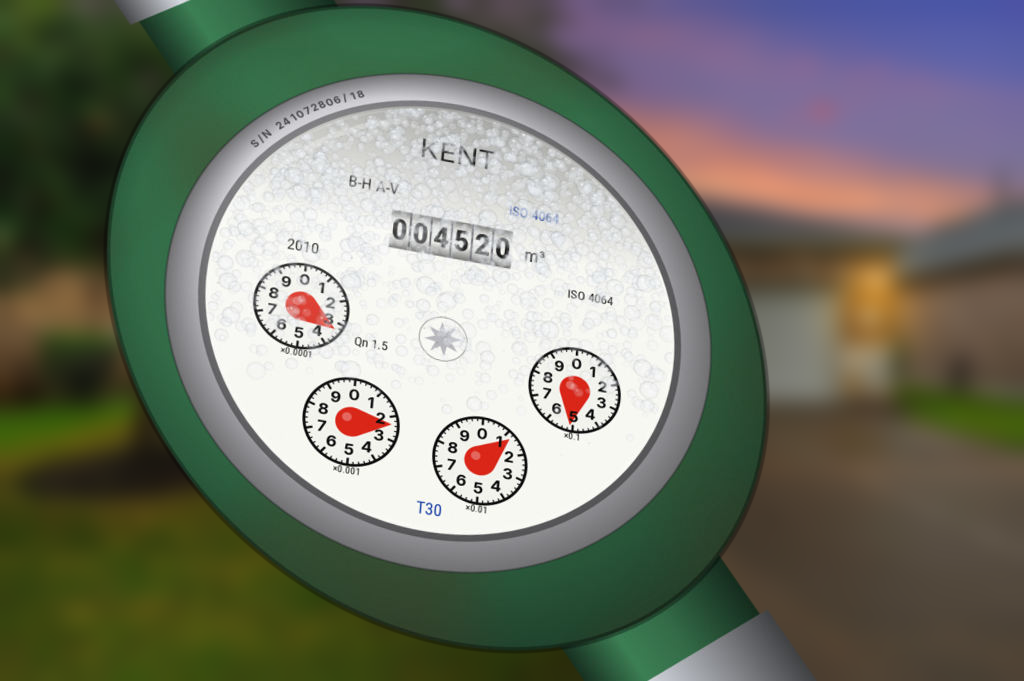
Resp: 4520.5123,m³
